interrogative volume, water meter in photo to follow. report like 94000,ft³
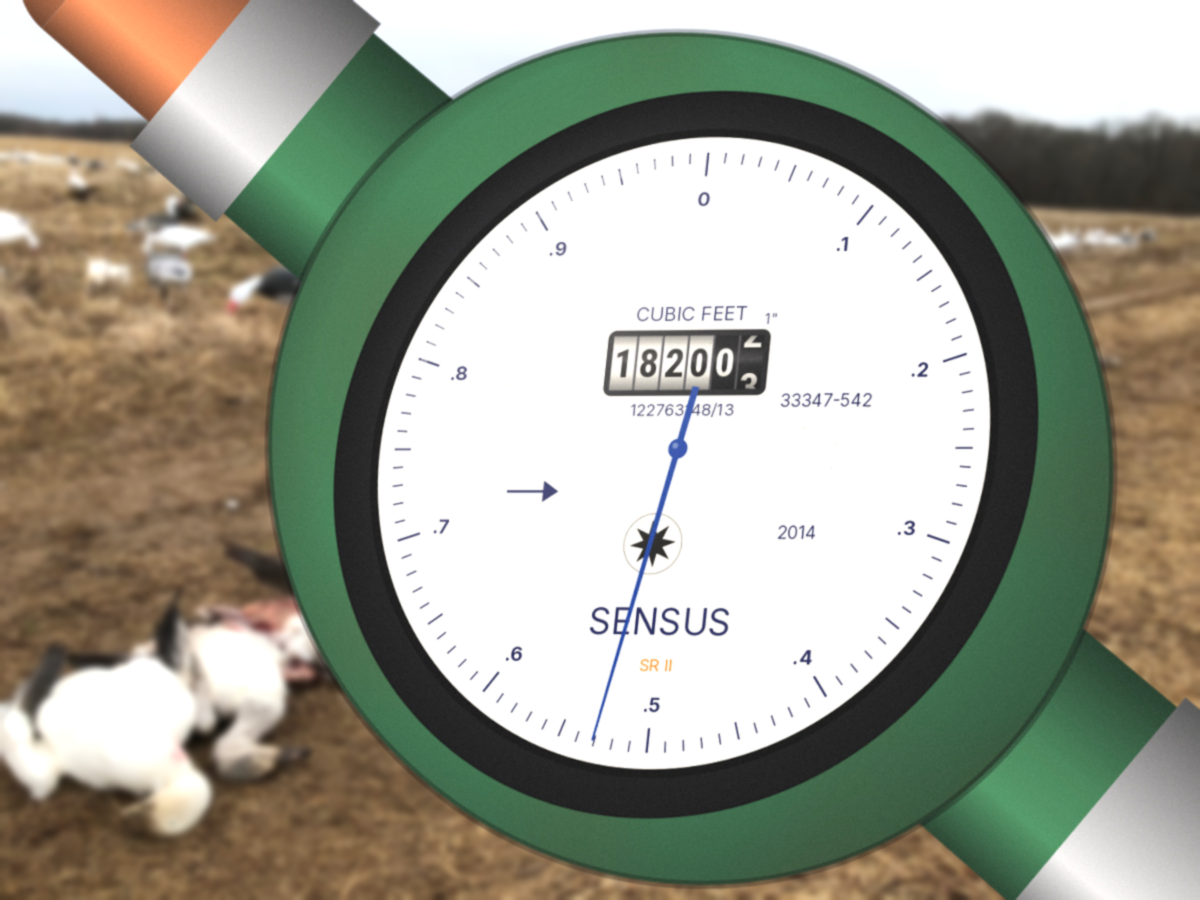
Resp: 182002.53,ft³
